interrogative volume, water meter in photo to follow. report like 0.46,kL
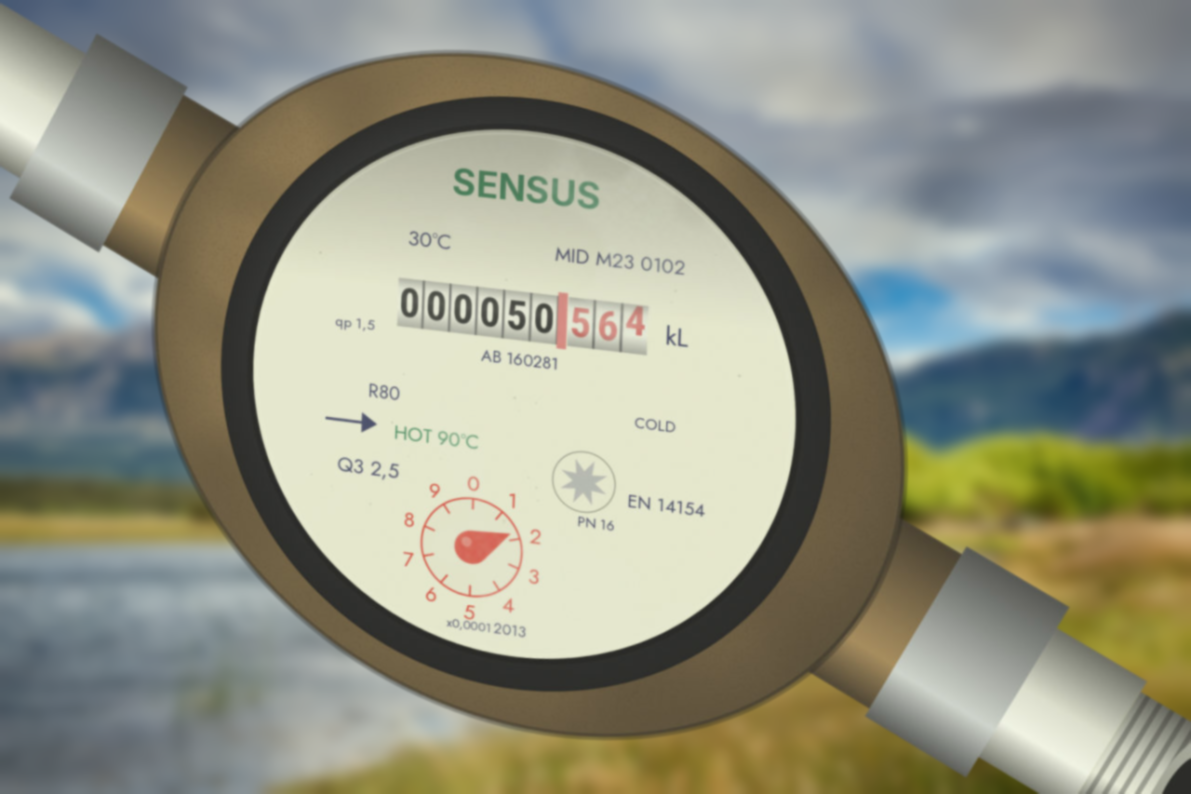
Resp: 50.5641,kL
